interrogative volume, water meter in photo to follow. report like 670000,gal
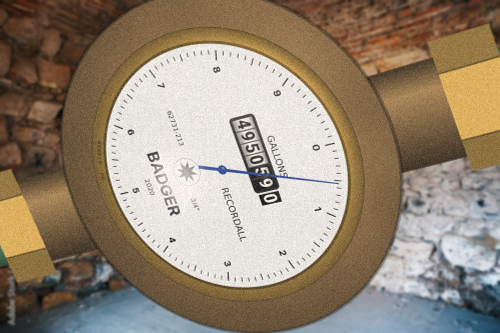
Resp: 4950590.5,gal
